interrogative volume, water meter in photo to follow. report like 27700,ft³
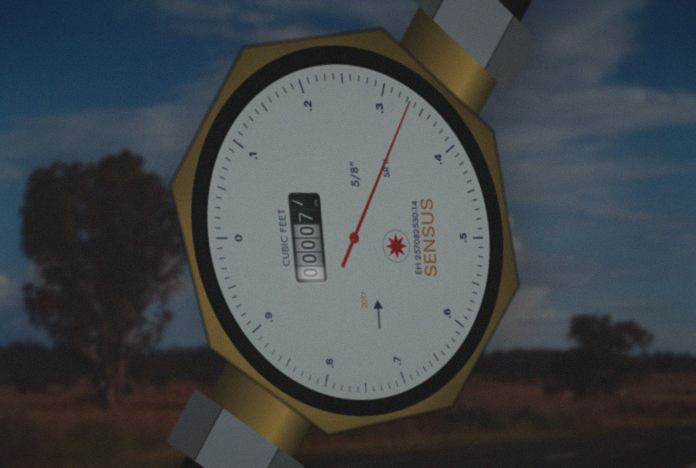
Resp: 77.33,ft³
